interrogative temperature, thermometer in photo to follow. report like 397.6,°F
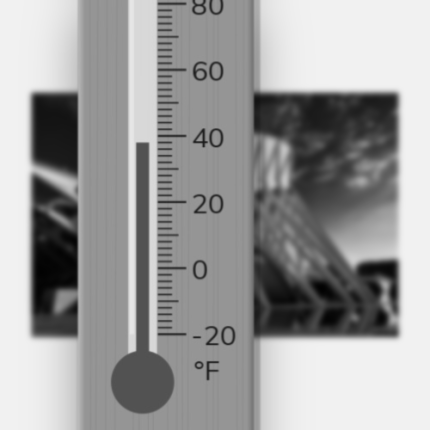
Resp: 38,°F
